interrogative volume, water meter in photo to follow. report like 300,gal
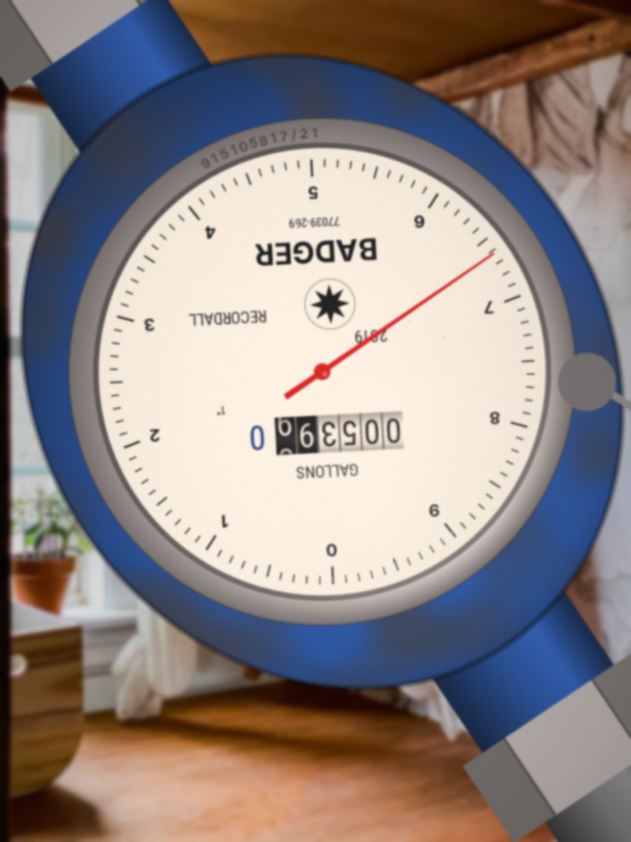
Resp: 53986.6,gal
